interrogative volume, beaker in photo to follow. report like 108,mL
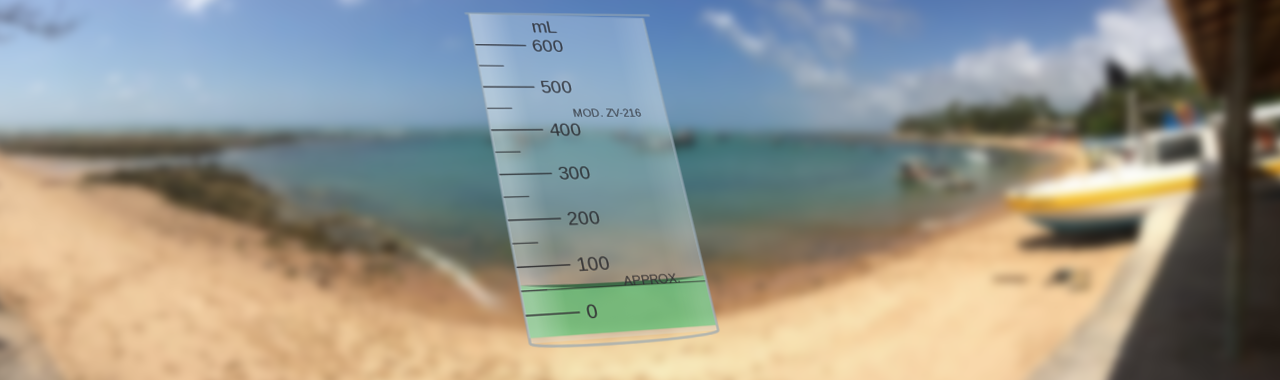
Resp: 50,mL
